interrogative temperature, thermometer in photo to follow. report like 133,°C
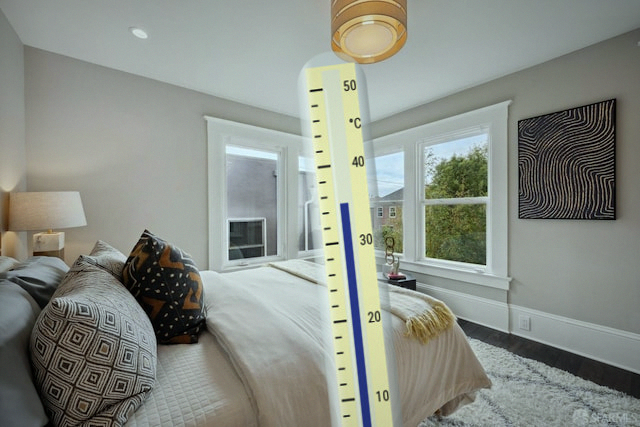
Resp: 35,°C
